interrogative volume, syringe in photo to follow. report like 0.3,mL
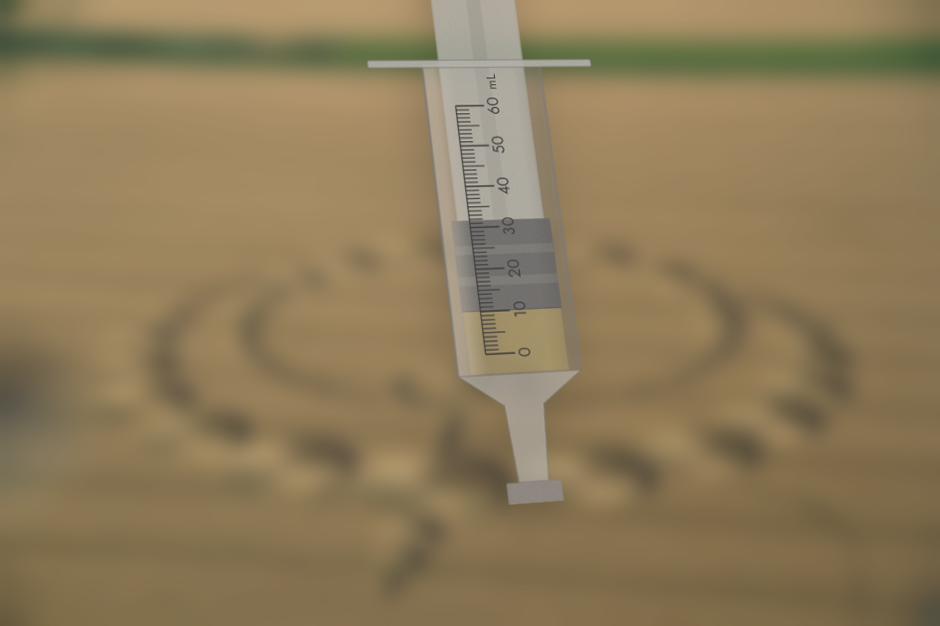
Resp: 10,mL
